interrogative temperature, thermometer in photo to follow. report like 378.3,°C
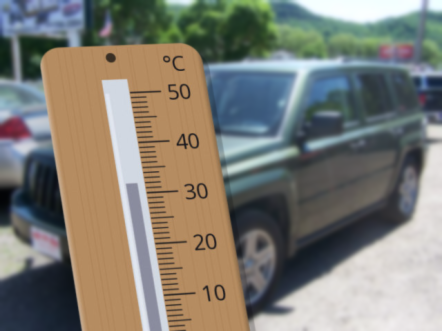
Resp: 32,°C
